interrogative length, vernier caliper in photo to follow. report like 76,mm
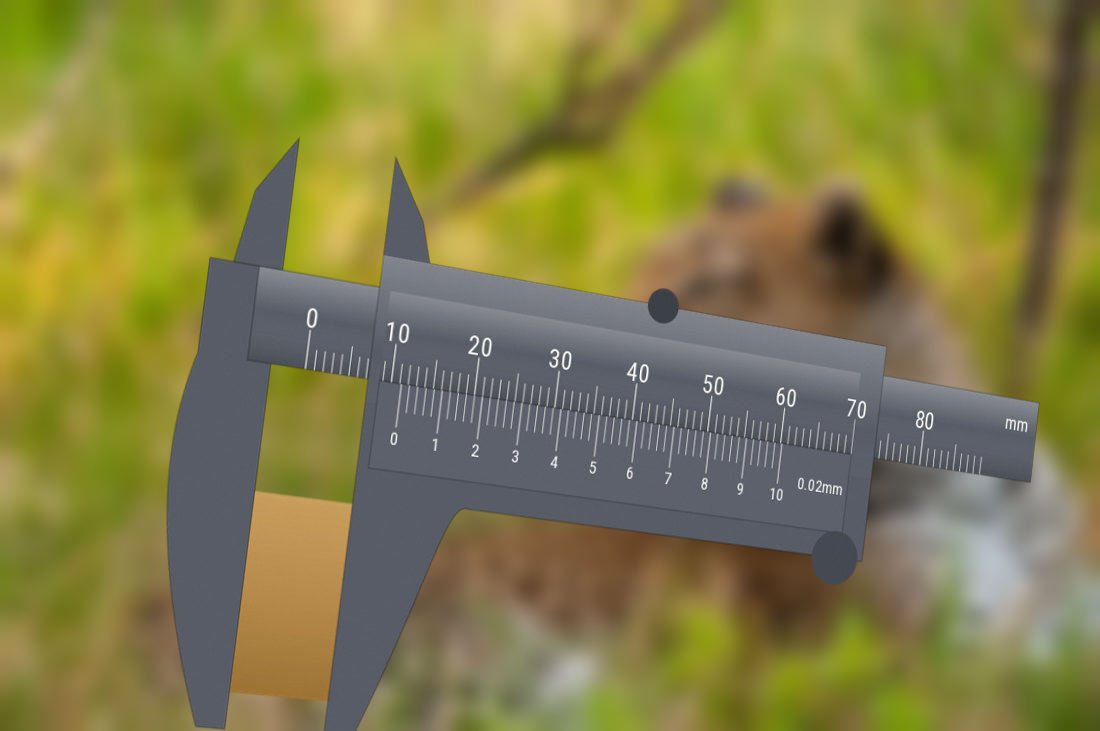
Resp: 11.2,mm
